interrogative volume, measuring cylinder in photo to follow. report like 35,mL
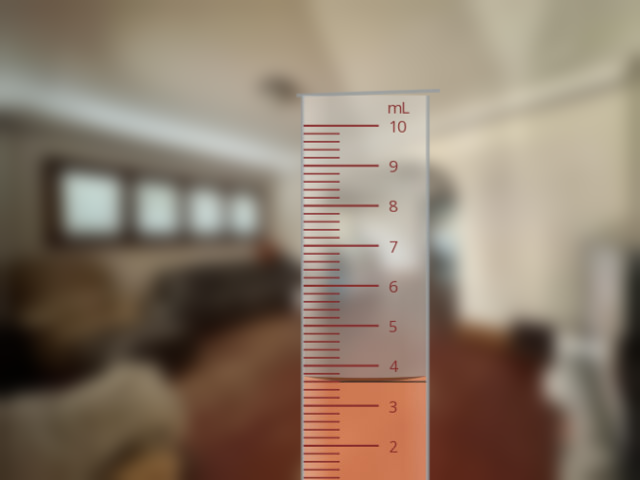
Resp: 3.6,mL
